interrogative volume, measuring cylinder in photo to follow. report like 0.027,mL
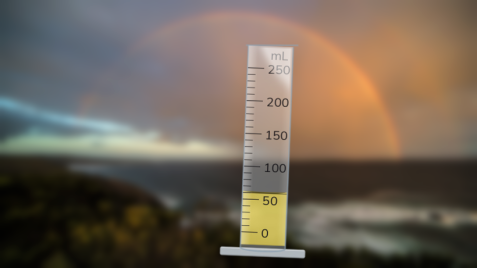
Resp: 60,mL
